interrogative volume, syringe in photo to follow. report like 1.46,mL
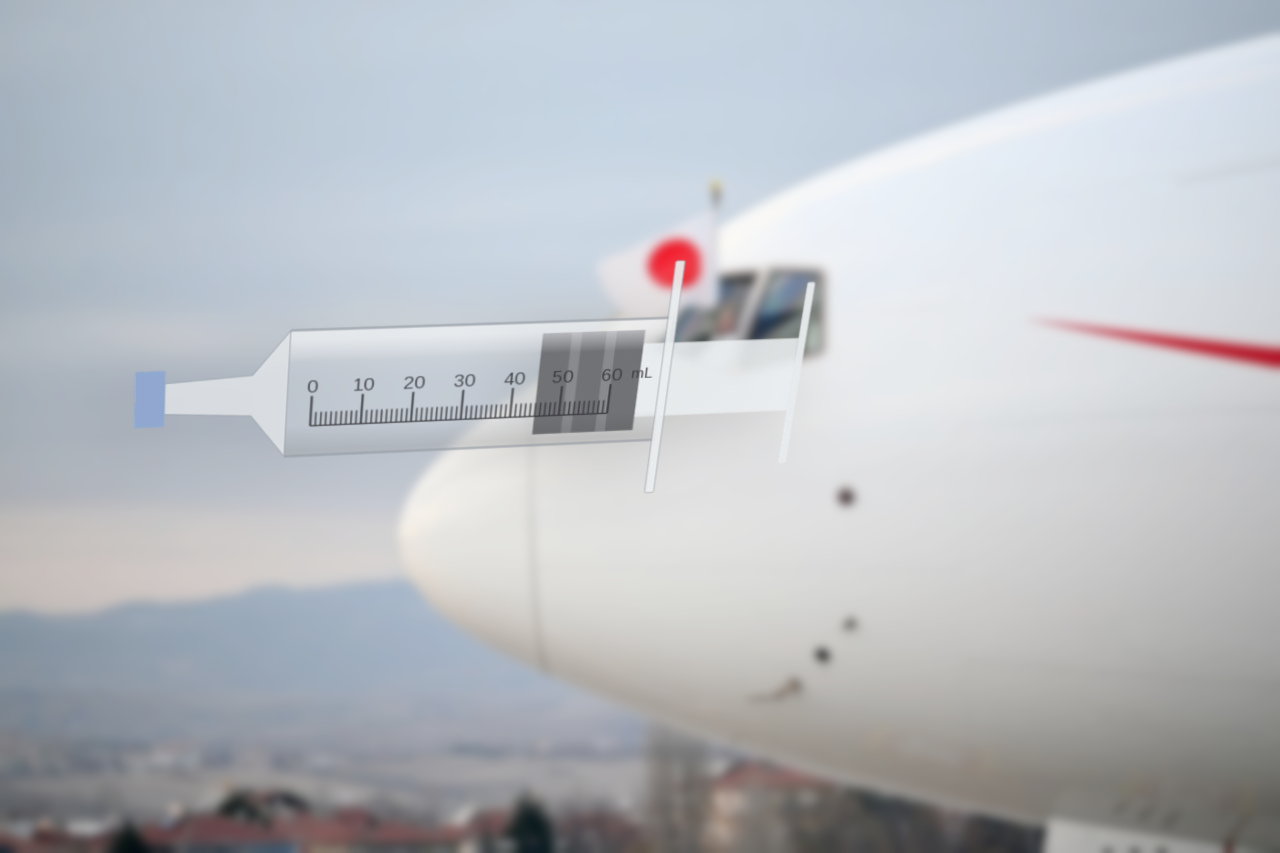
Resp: 45,mL
